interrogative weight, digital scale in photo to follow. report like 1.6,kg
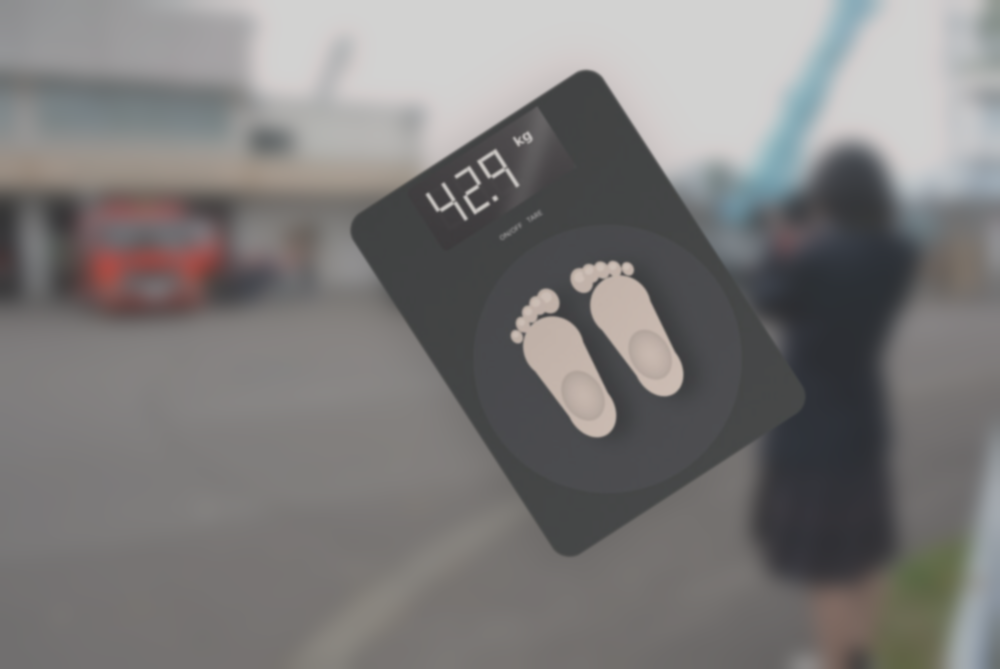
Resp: 42.9,kg
